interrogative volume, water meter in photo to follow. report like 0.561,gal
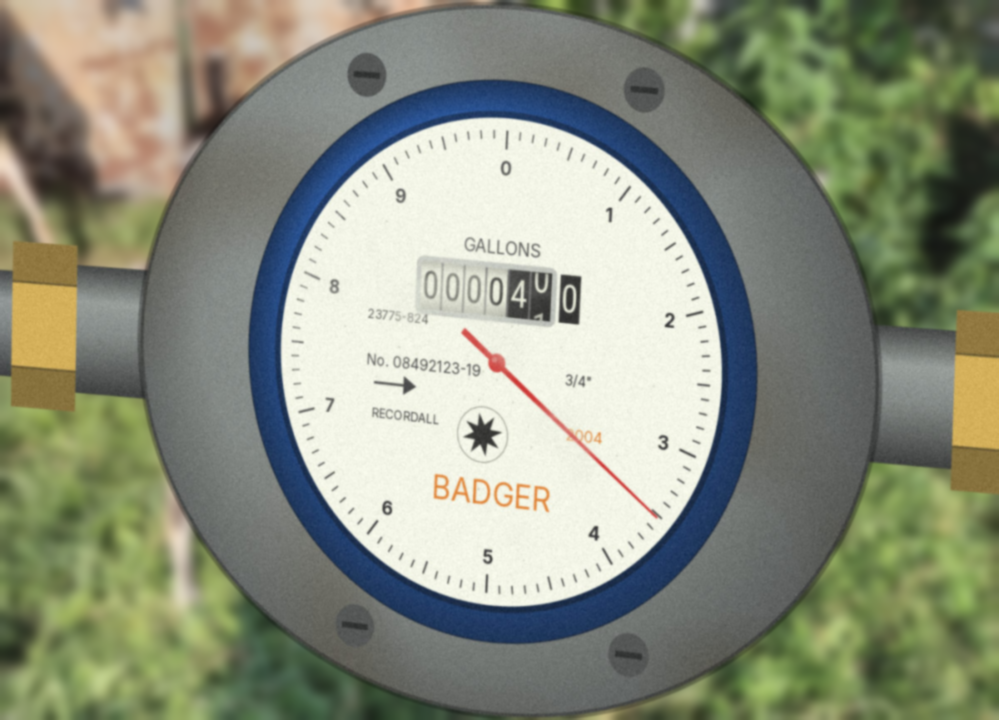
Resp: 403.5,gal
